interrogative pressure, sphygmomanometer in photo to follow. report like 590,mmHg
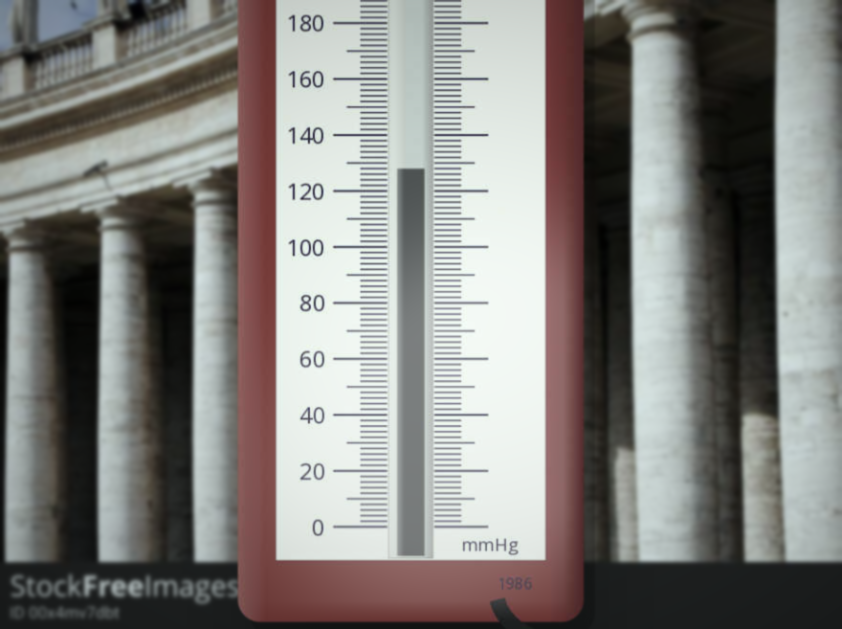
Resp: 128,mmHg
